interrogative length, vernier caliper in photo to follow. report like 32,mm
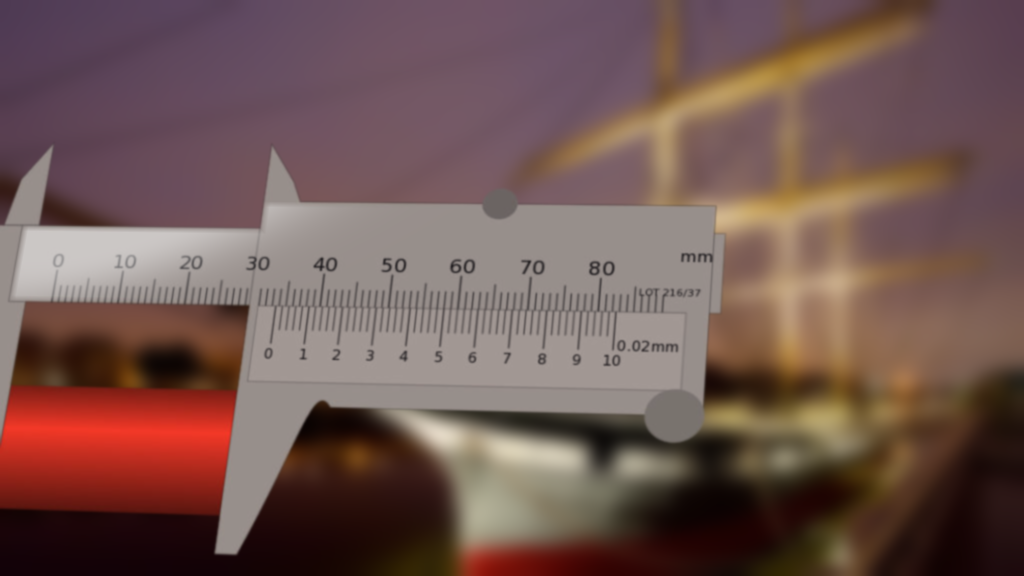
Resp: 33.5,mm
